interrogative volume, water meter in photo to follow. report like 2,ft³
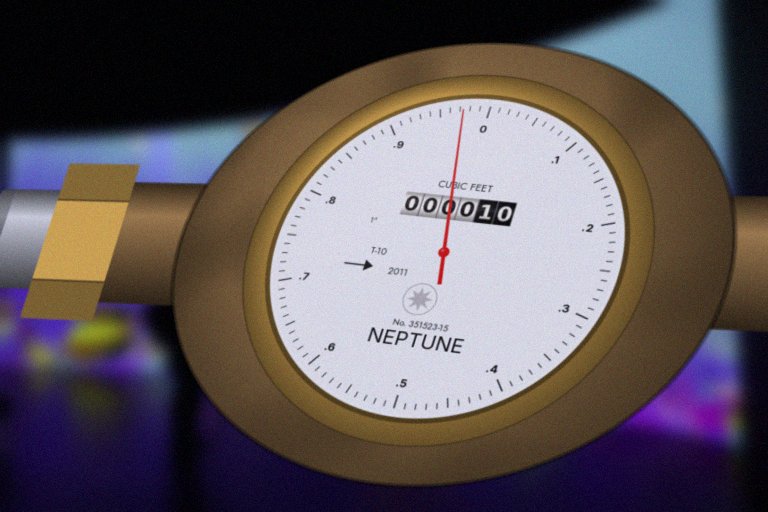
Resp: 9.97,ft³
